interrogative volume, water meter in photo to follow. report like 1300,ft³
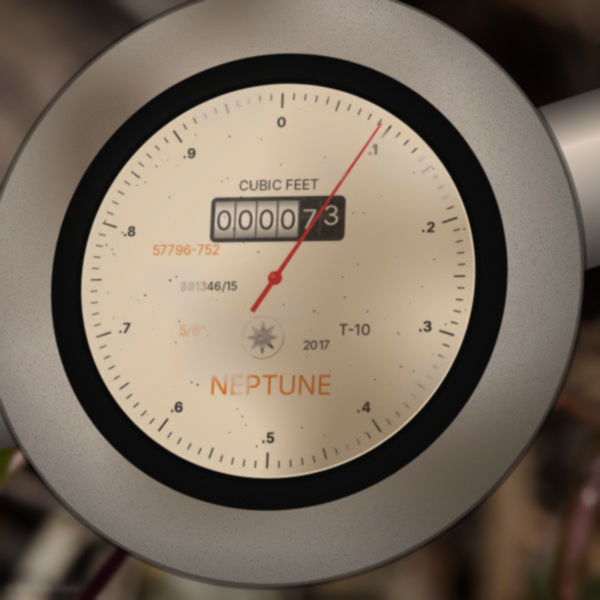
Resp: 73.09,ft³
